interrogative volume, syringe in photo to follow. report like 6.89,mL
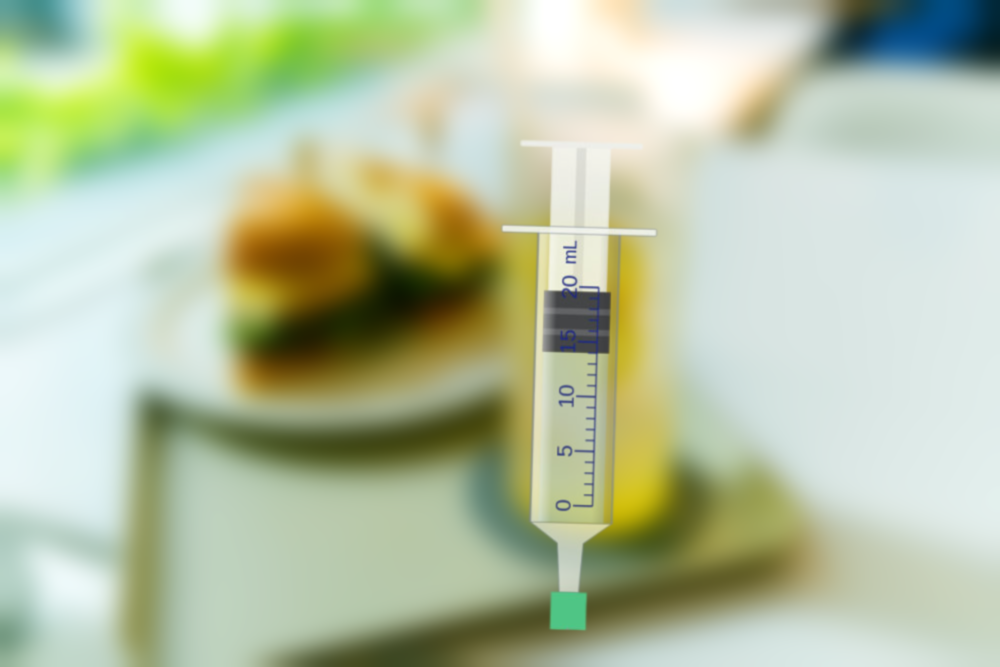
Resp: 14,mL
